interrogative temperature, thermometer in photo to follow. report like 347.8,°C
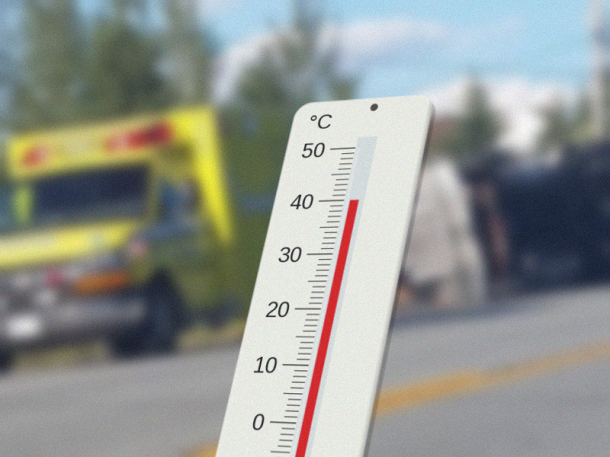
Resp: 40,°C
